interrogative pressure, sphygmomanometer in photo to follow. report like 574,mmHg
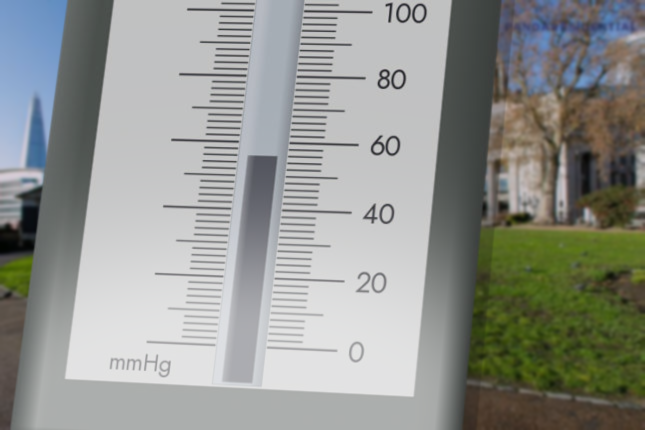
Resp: 56,mmHg
